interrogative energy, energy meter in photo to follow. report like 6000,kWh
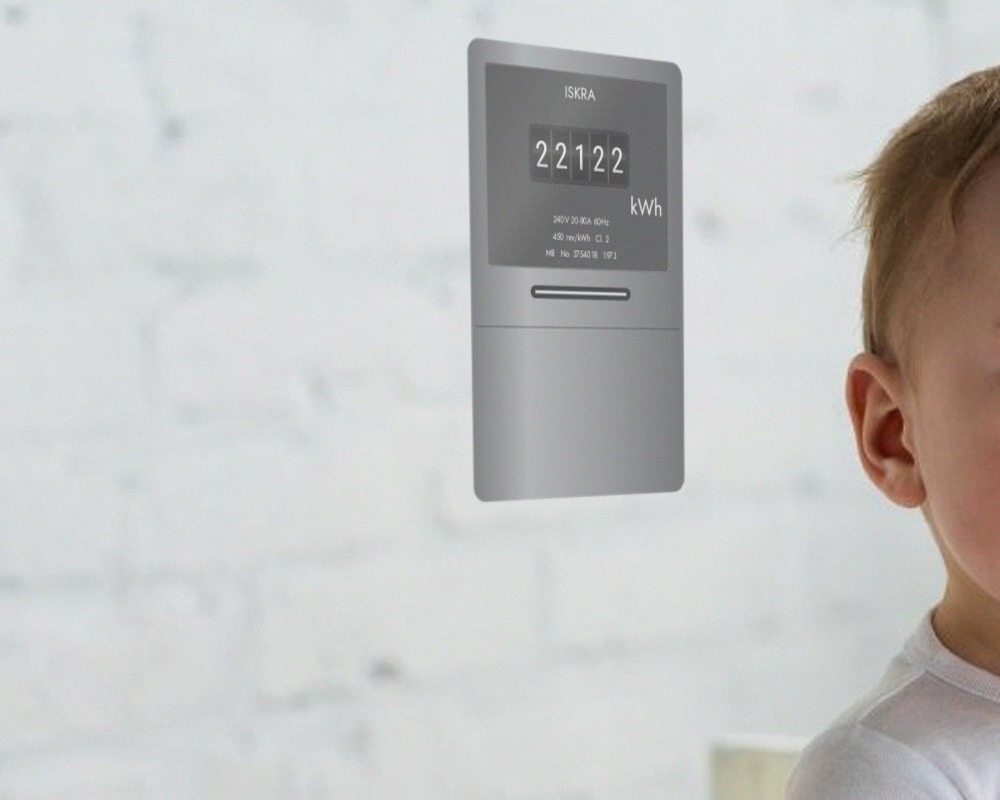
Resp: 22122,kWh
